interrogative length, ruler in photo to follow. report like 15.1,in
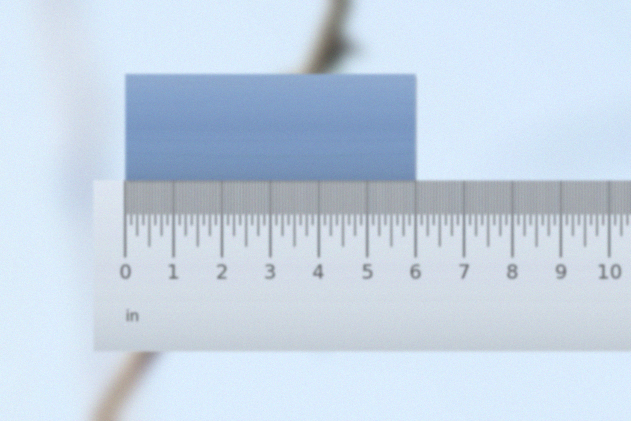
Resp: 6,in
